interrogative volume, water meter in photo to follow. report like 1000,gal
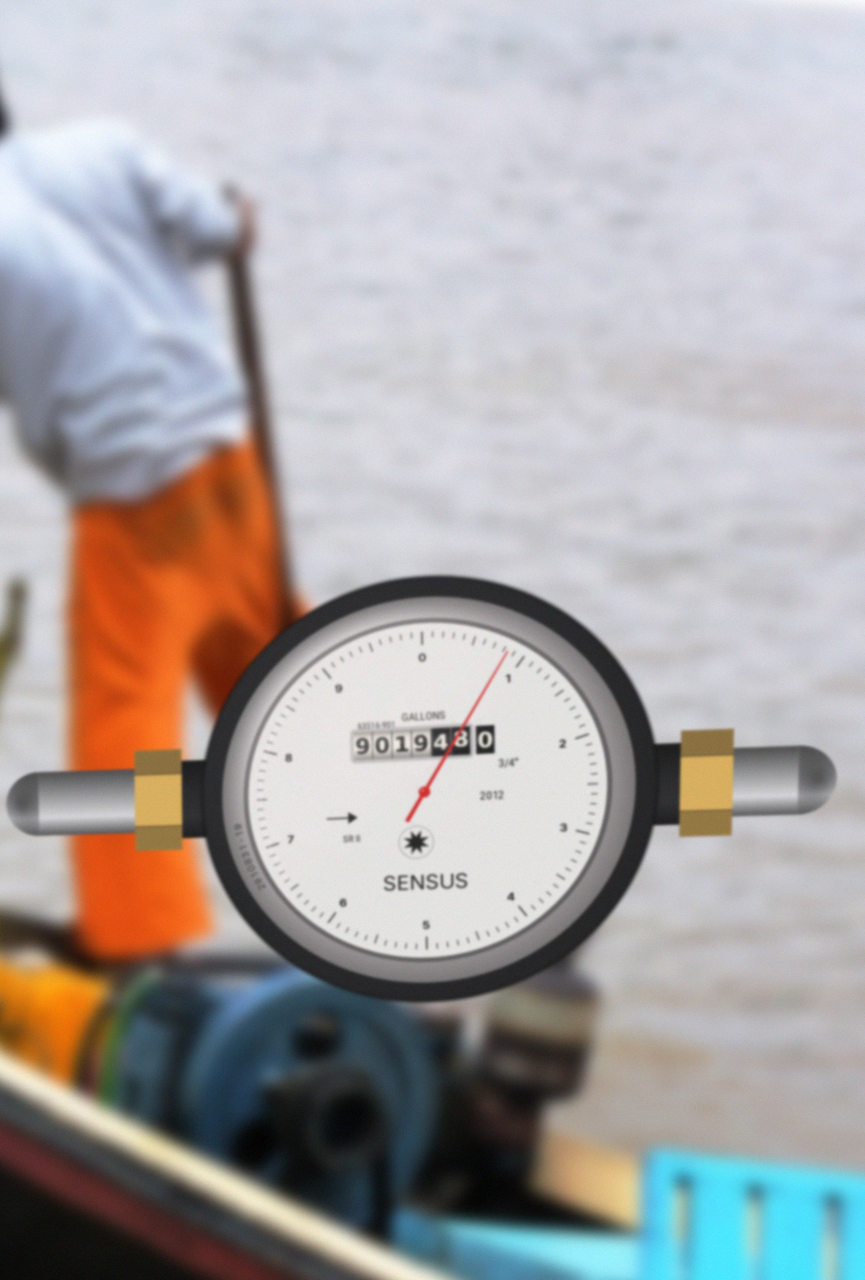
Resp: 9019480.8,gal
